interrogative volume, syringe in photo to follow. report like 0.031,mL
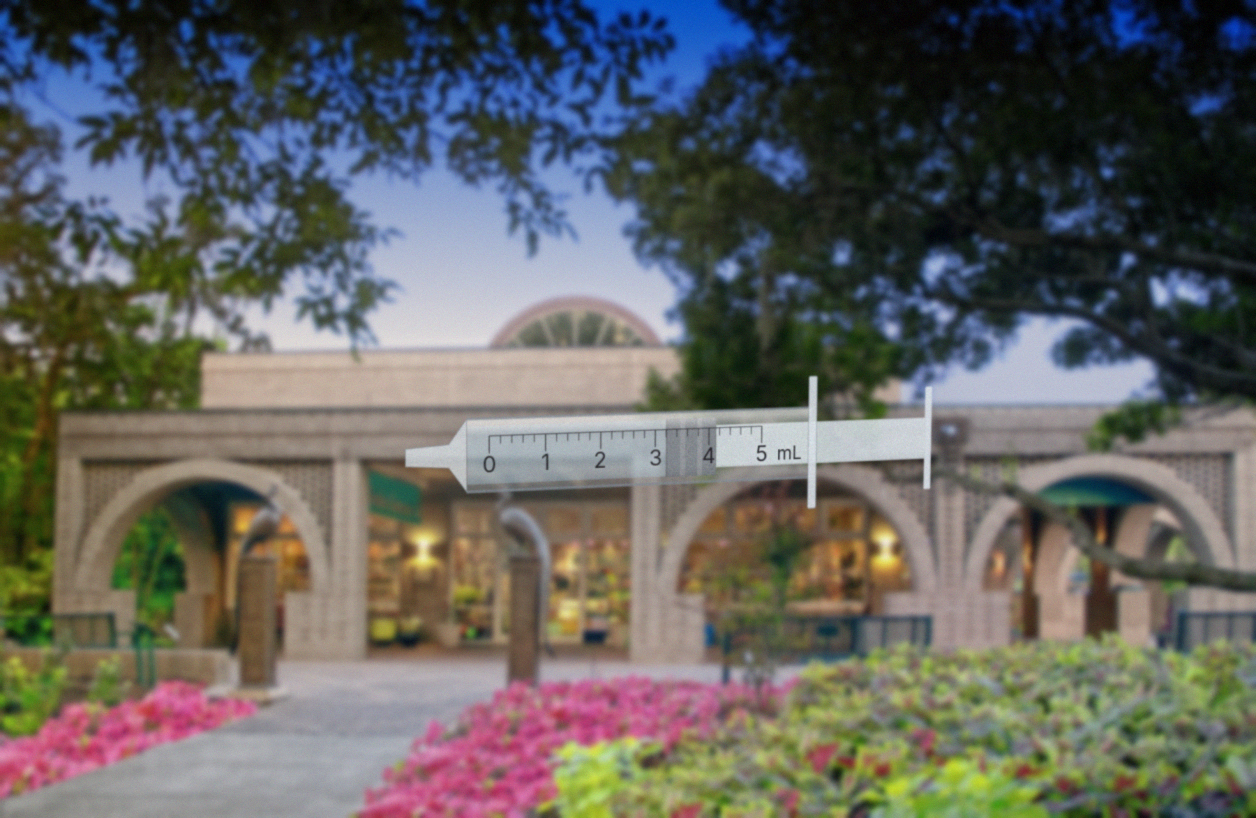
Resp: 3.2,mL
